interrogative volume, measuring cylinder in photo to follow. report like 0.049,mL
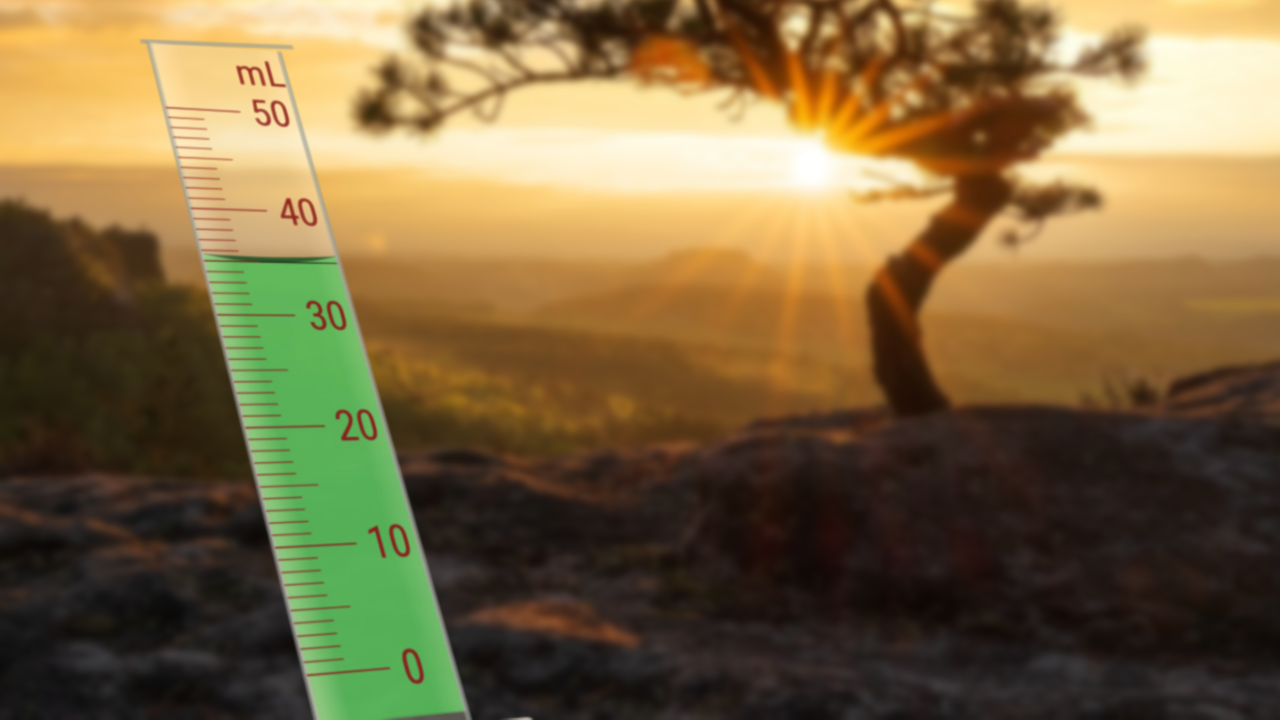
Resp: 35,mL
